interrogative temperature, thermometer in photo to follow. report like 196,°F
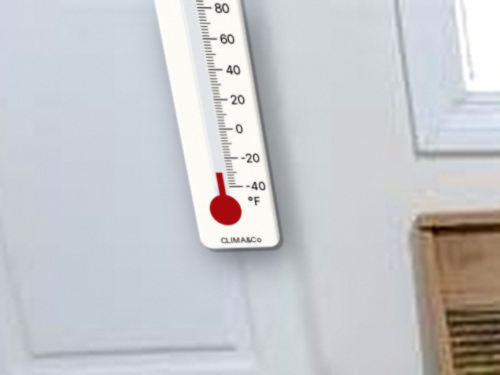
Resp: -30,°F
